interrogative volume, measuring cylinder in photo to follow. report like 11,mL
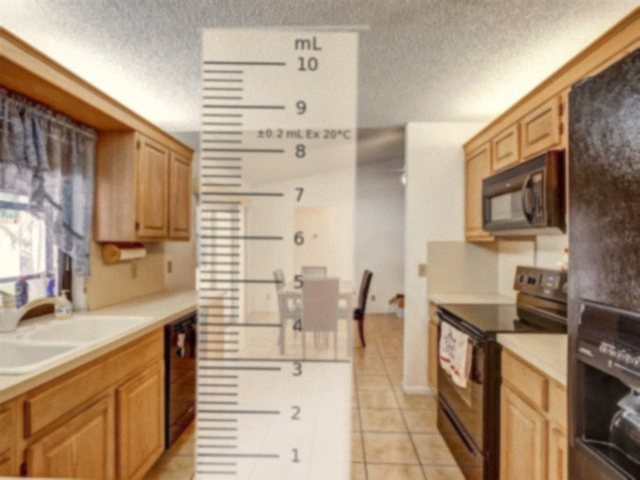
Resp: 3.2,mL
